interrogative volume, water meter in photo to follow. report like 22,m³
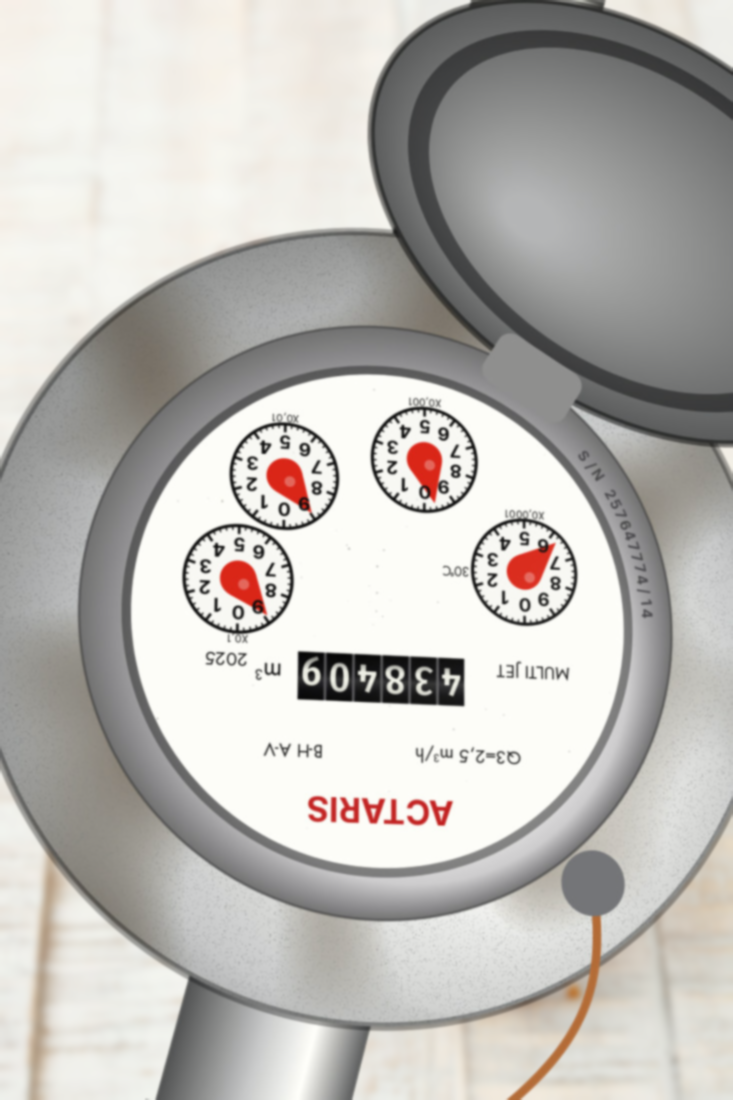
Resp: 438408.8896,m³
